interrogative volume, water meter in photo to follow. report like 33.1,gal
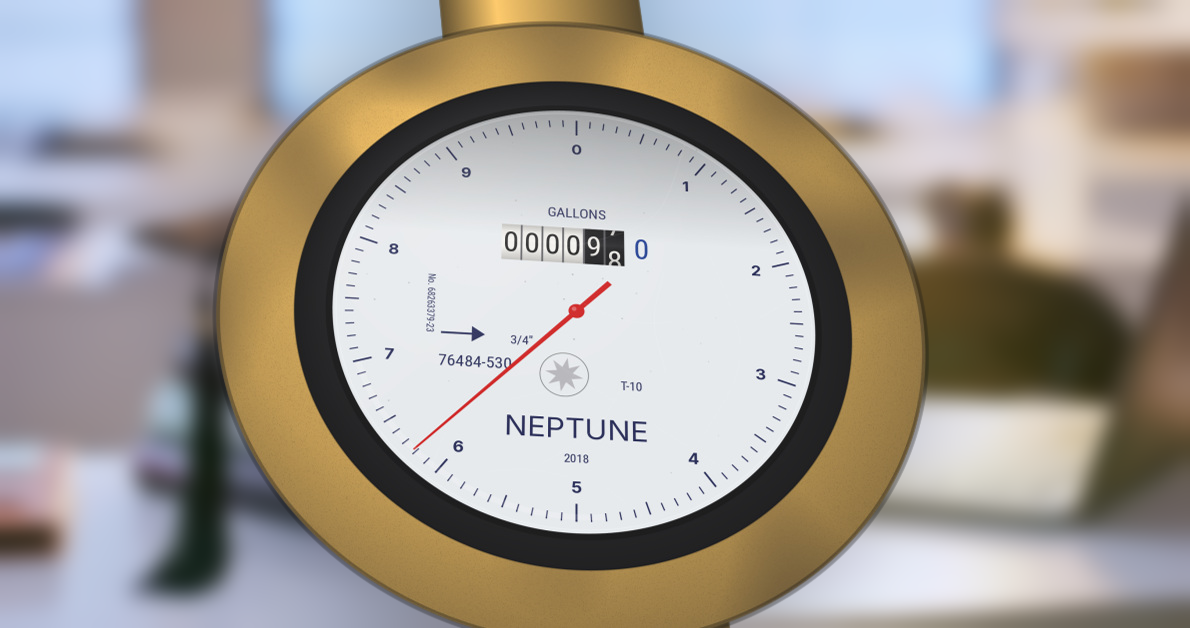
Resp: 976.2,gal
